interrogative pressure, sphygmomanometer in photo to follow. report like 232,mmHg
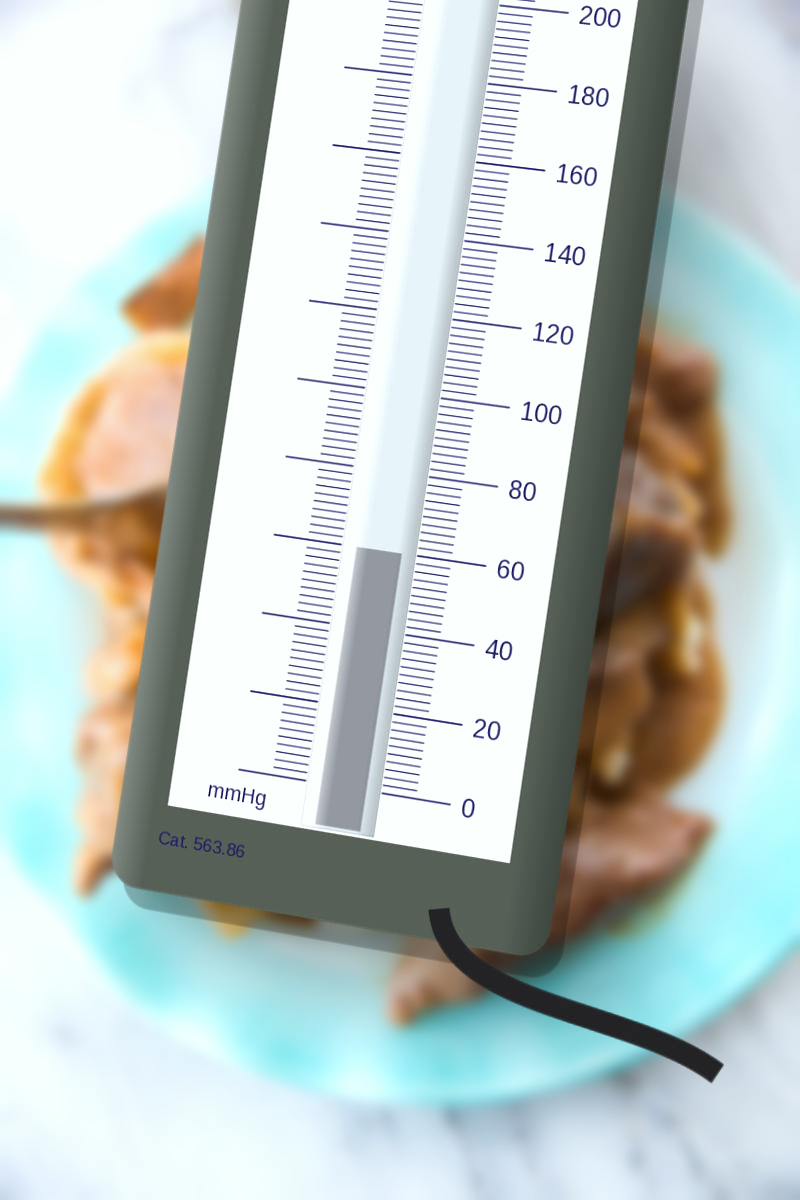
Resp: 60,mmHg
